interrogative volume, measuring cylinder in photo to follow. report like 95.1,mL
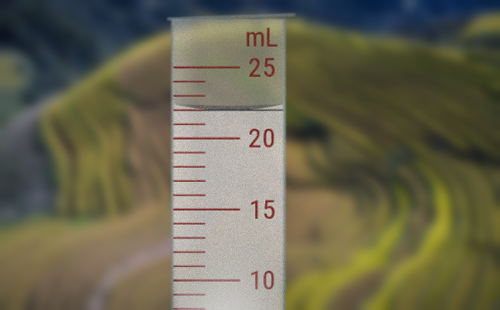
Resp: 22,mL
